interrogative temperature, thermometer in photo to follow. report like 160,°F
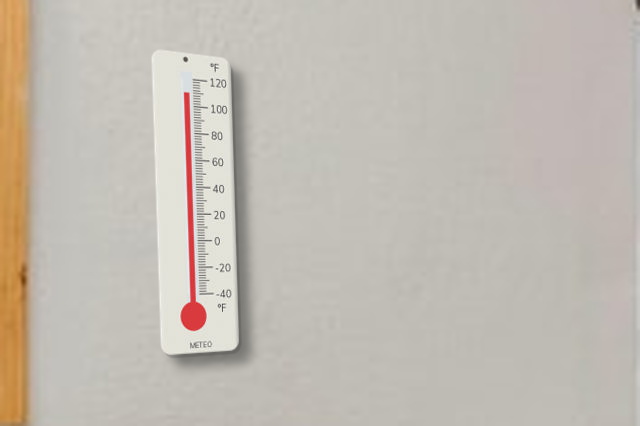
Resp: 110,°F
